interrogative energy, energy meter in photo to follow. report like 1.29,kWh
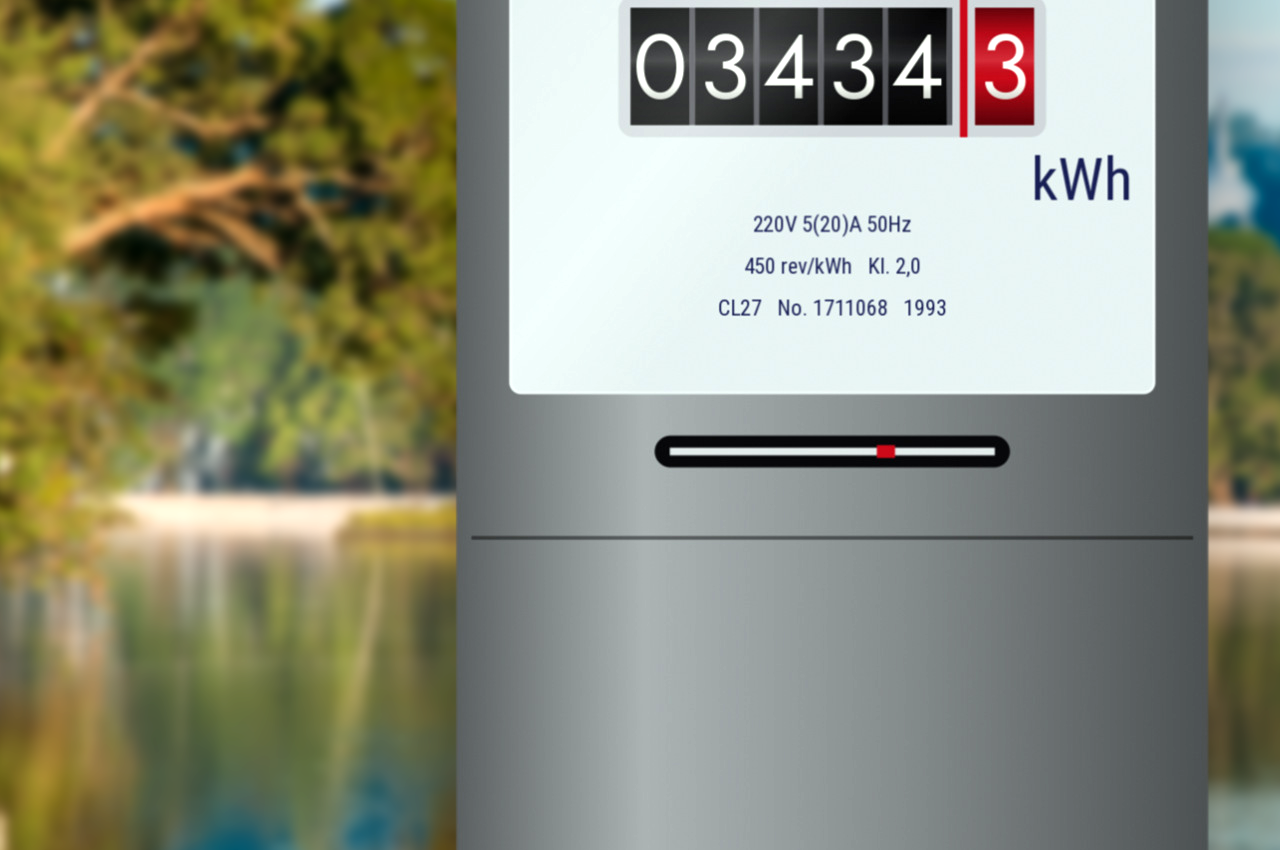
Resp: 3434.3,kWh
